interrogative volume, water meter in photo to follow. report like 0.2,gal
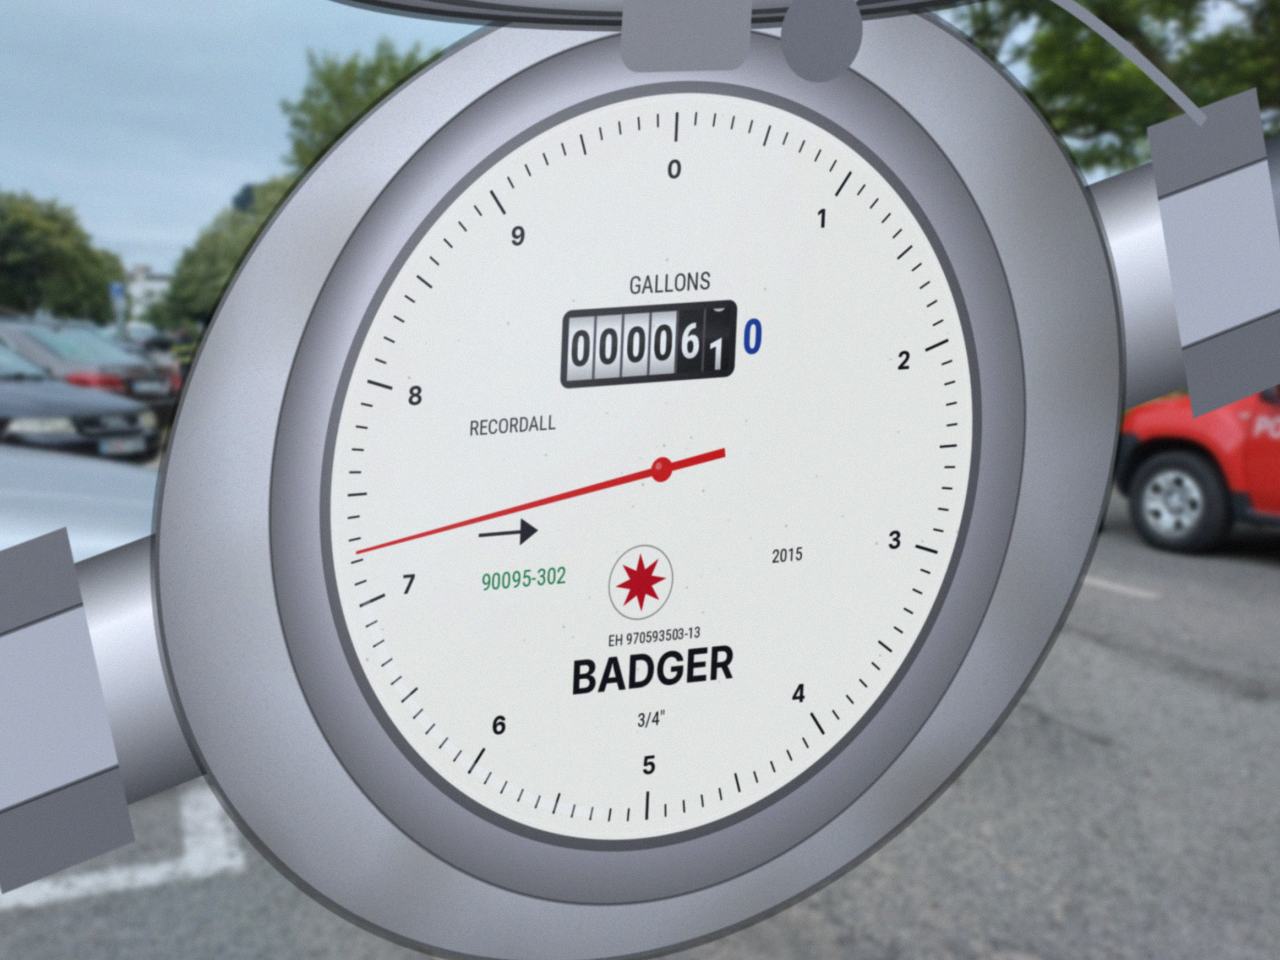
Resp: 607.2,gal
